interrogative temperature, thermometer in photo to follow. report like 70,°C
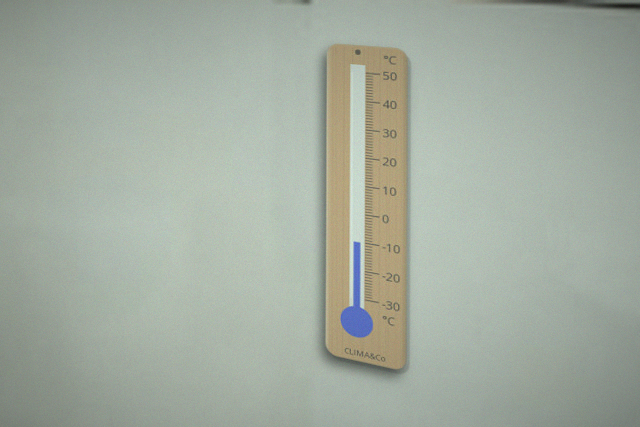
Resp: -10,°C
